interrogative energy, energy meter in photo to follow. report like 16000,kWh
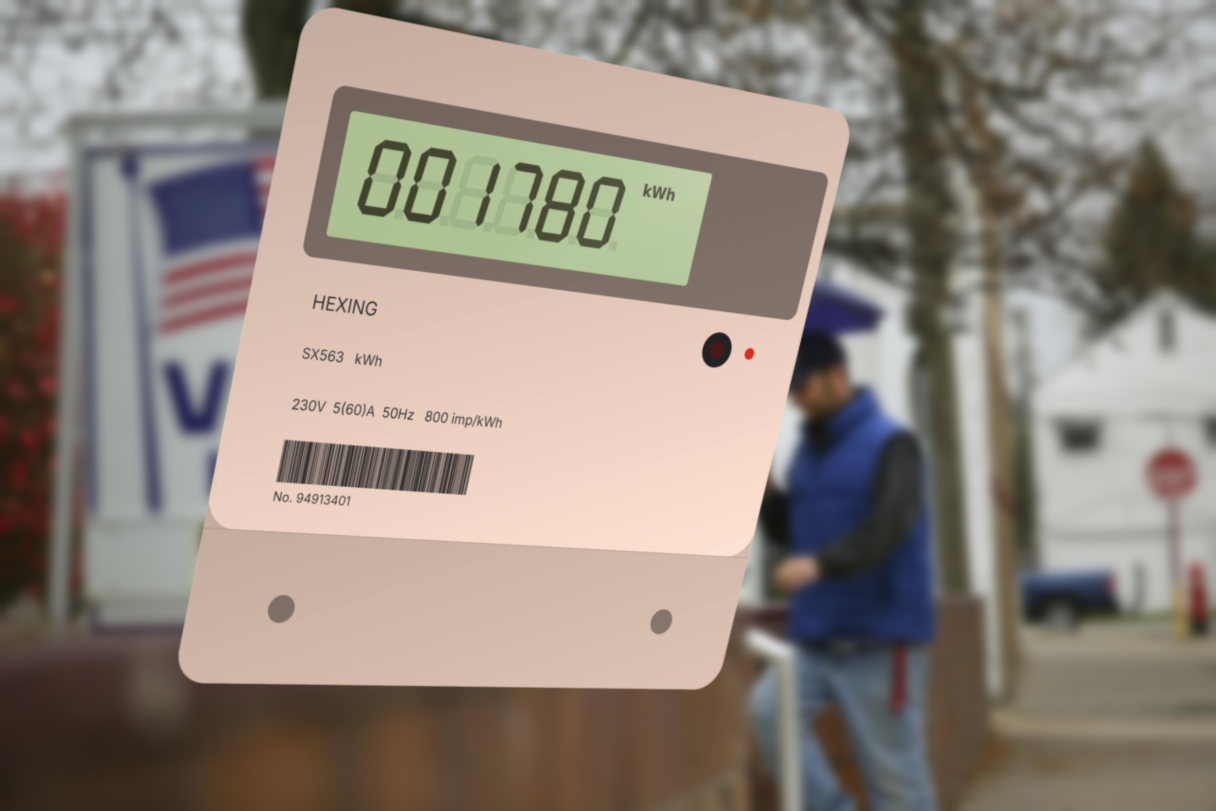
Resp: 1780,kWh
